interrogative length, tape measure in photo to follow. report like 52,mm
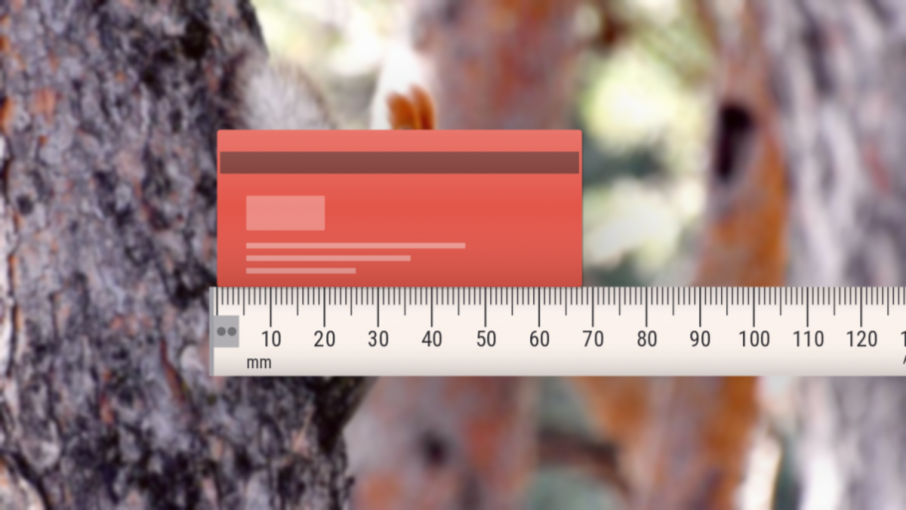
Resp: 68,mm
